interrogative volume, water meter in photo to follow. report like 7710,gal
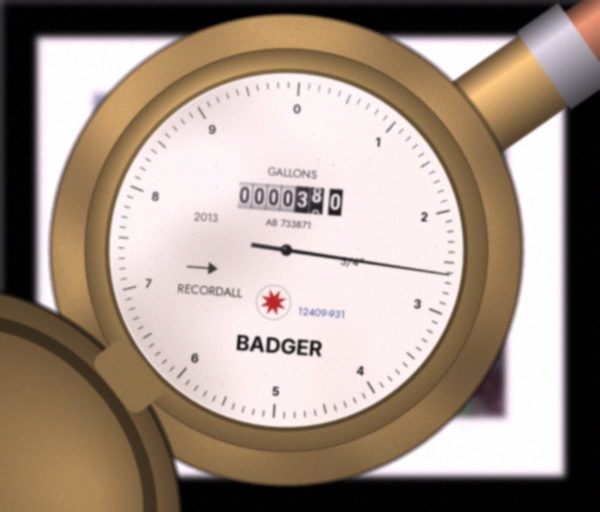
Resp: 382.6,gal
